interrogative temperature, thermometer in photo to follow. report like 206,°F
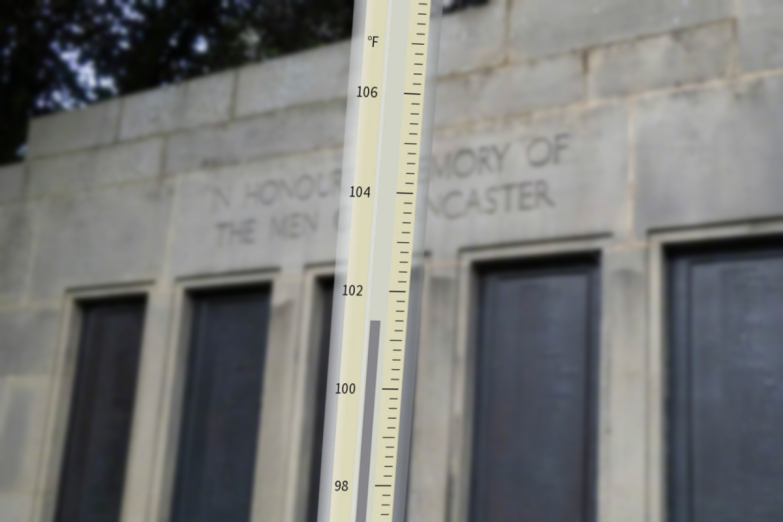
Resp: 101.4,°F
